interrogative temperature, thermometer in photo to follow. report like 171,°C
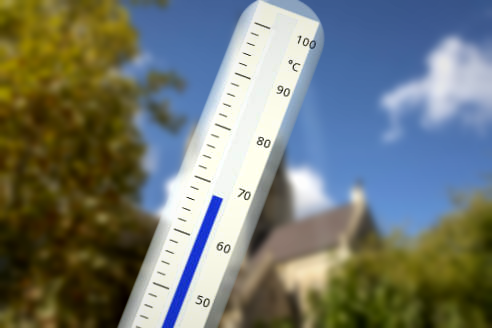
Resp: 68,°C
